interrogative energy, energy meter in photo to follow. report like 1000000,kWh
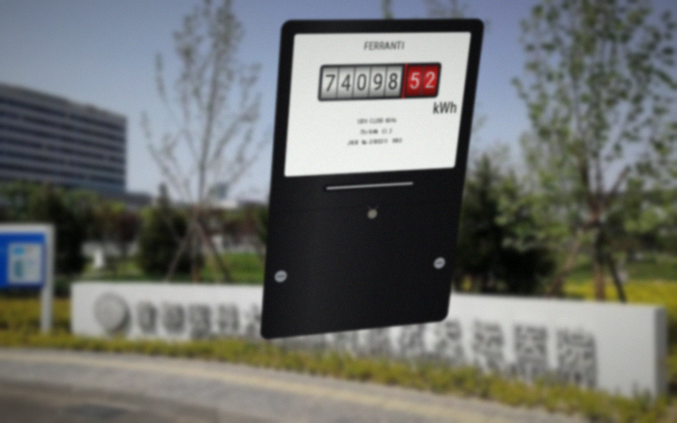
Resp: 74098.52,kWh
